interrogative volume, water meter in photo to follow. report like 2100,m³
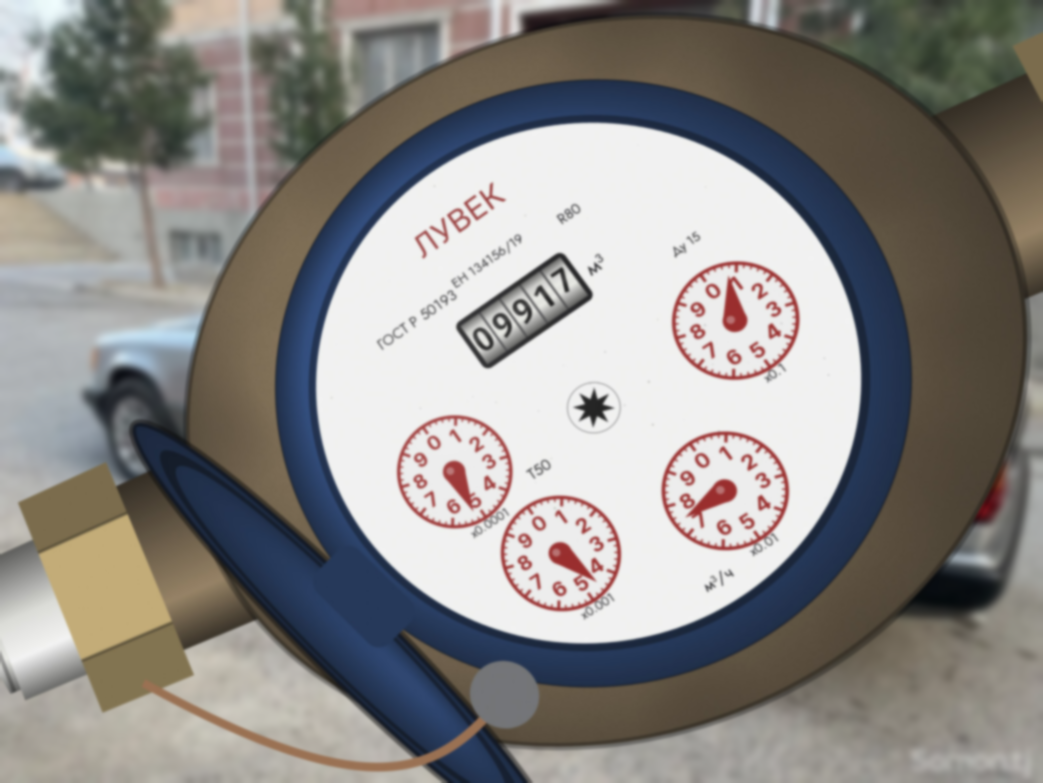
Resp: 9917.0745,m³
